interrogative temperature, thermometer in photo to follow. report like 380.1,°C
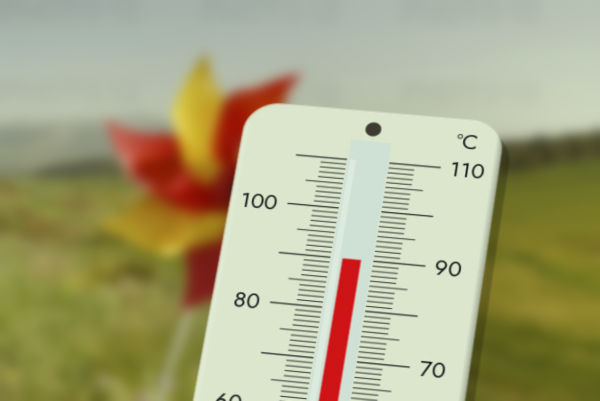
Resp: 90,°C
